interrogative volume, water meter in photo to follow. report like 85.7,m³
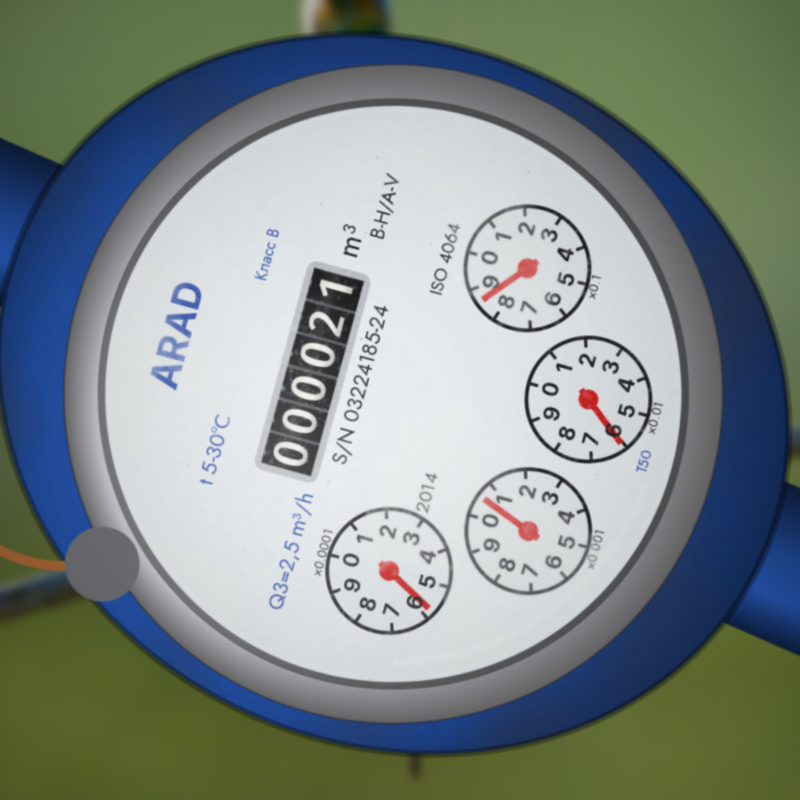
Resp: 21.8605,m³
